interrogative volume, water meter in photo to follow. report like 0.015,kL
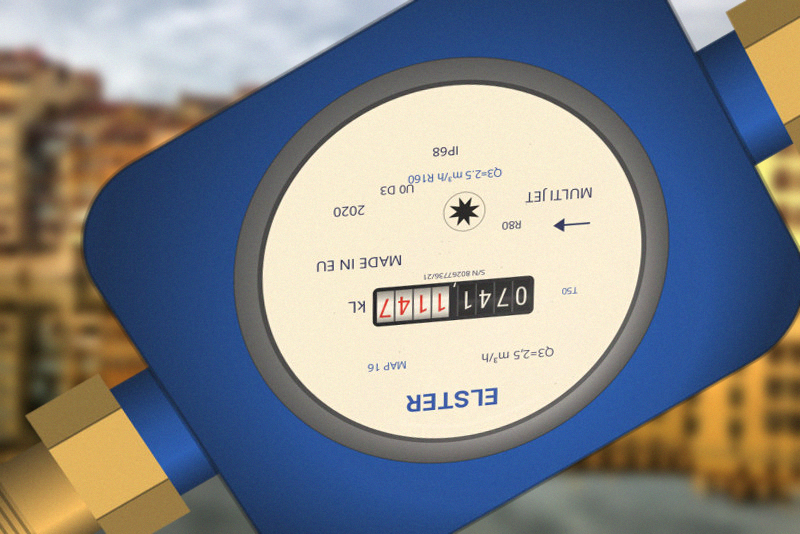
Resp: 741.1147,kL
